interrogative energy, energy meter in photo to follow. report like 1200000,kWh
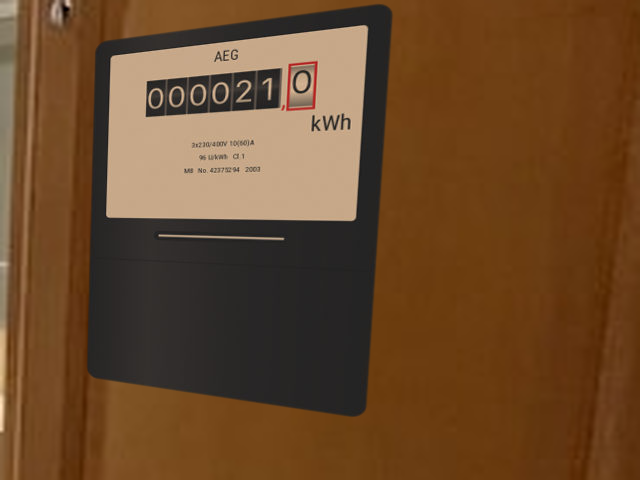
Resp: 21.0,kWh
